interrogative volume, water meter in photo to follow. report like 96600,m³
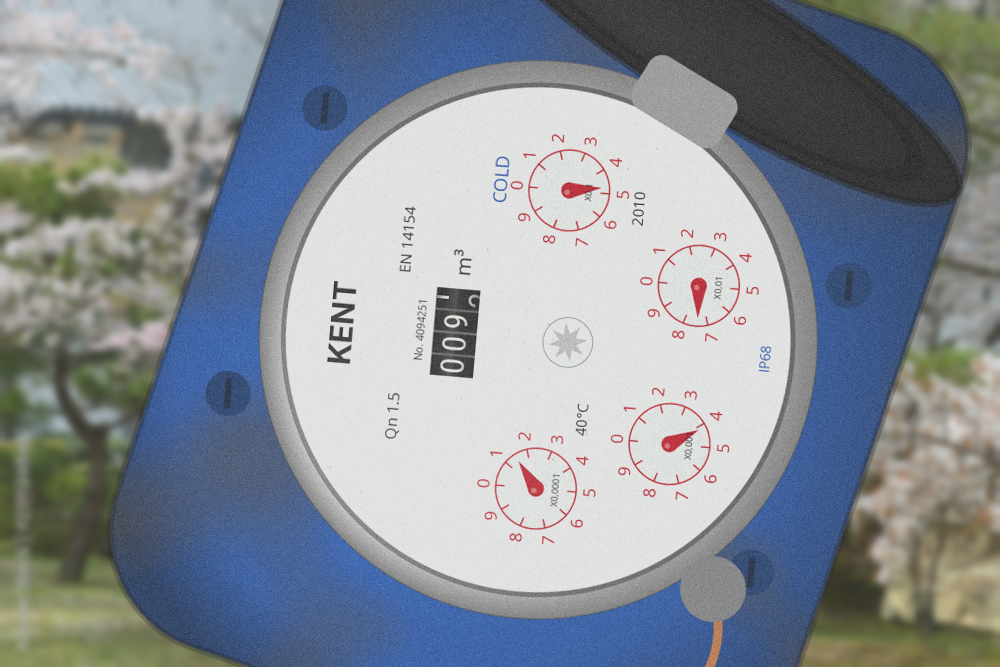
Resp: 91.4741,m³
